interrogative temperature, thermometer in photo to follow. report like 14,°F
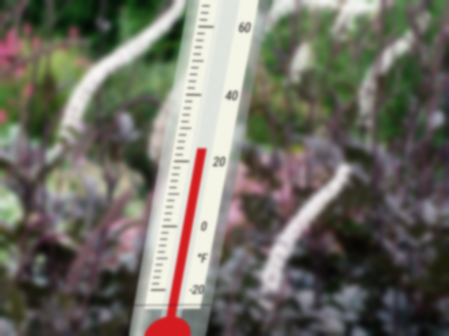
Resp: 24,°F
